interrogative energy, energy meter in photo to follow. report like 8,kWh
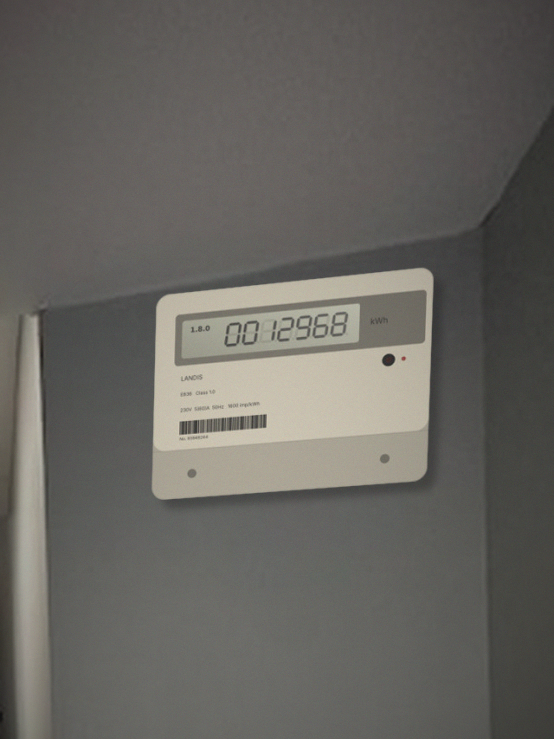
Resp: 12968,kWh
